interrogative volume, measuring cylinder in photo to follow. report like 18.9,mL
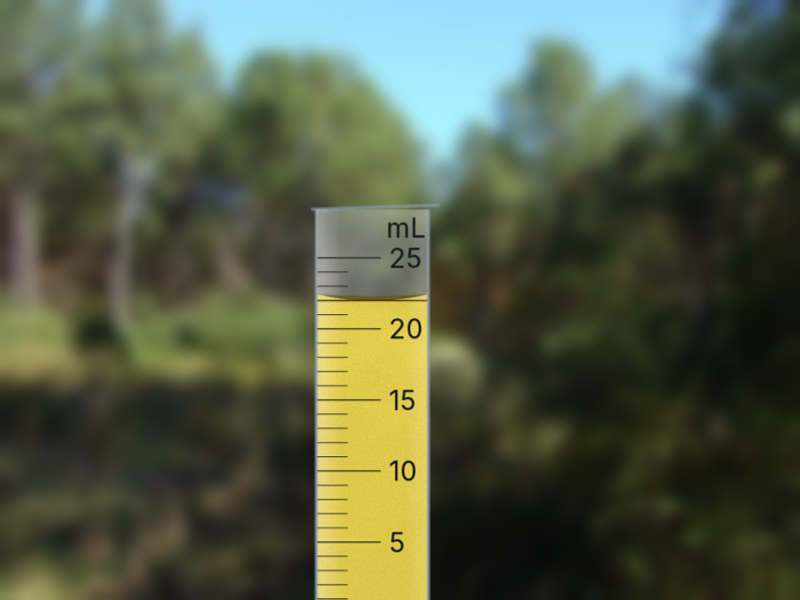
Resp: 22,mL
